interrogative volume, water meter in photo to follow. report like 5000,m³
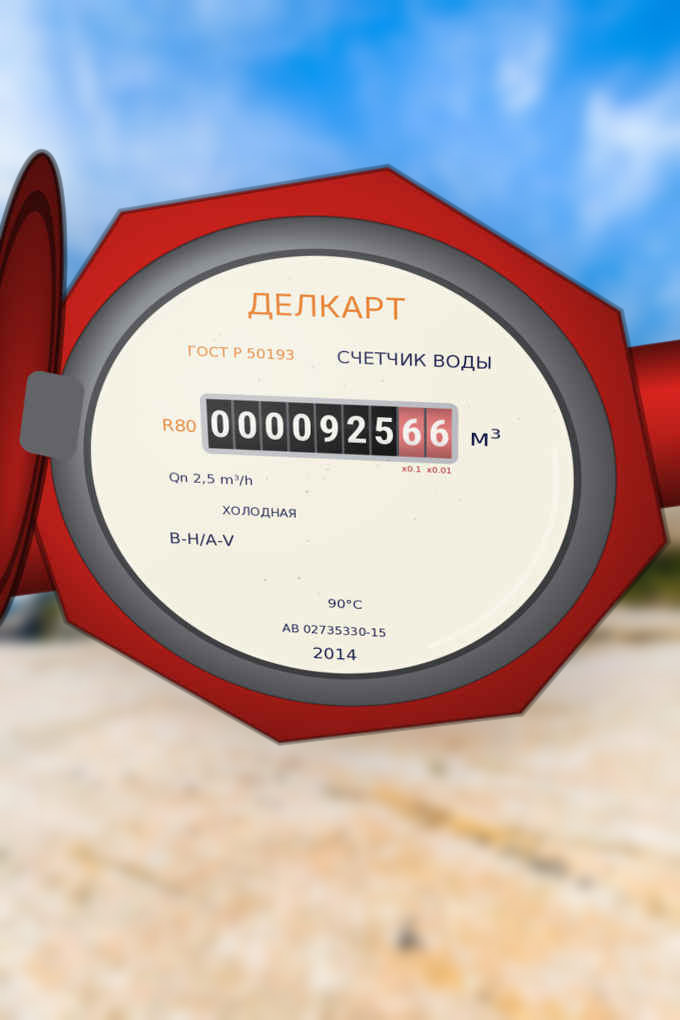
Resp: 925.66,m³
